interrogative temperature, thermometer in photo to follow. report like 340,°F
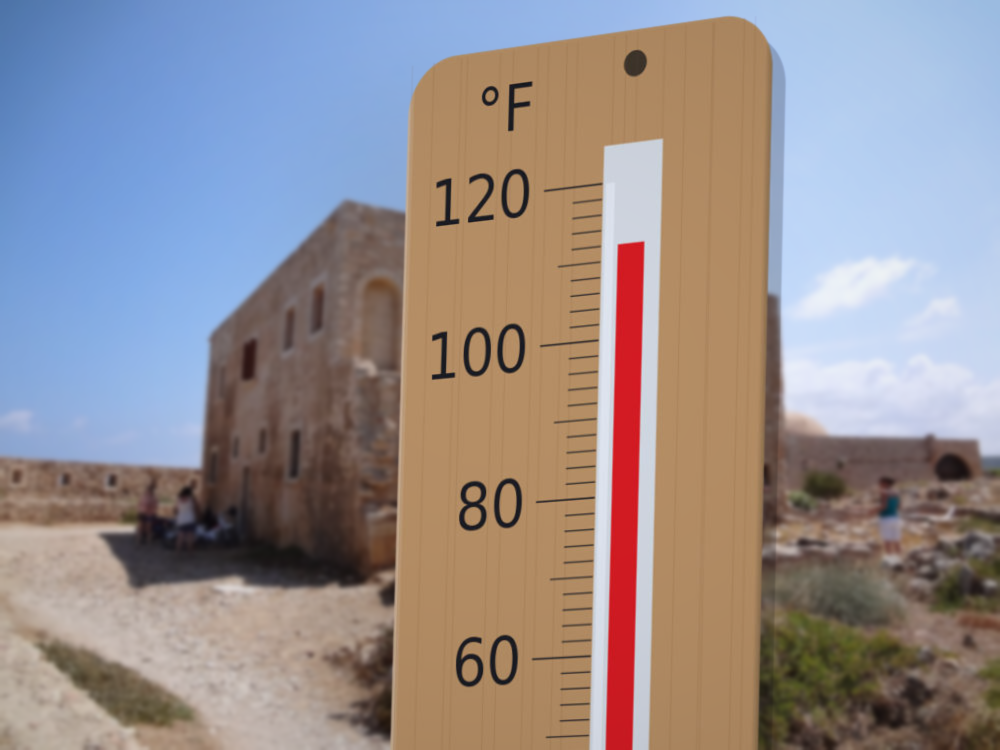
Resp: 112,°F
